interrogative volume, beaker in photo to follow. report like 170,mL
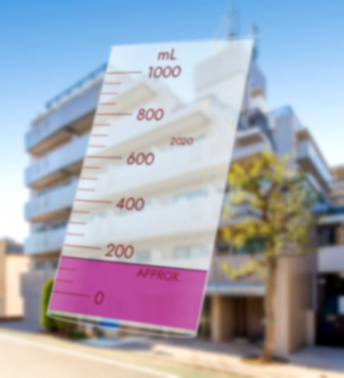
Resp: 150,mL
